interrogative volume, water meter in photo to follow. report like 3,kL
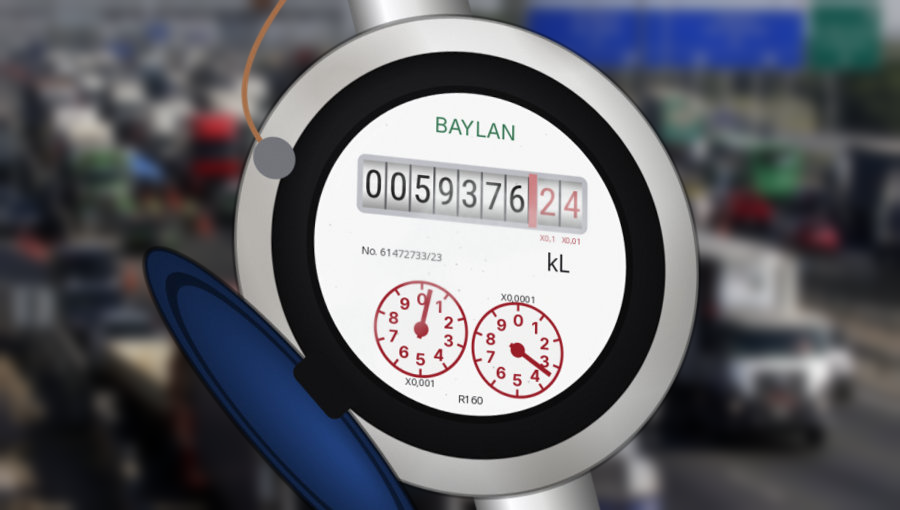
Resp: 59376.2403,kL
